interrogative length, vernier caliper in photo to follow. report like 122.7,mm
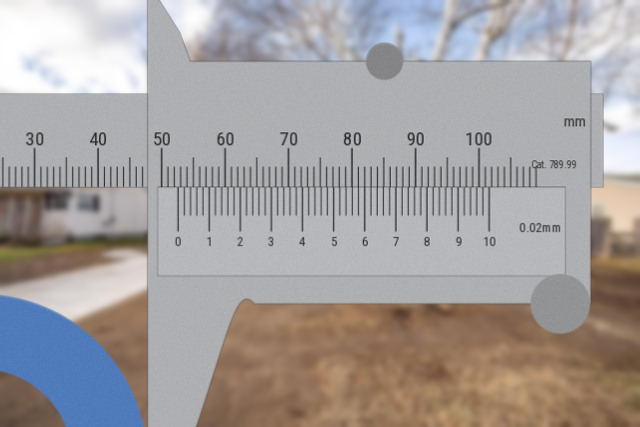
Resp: 52.6,mm
